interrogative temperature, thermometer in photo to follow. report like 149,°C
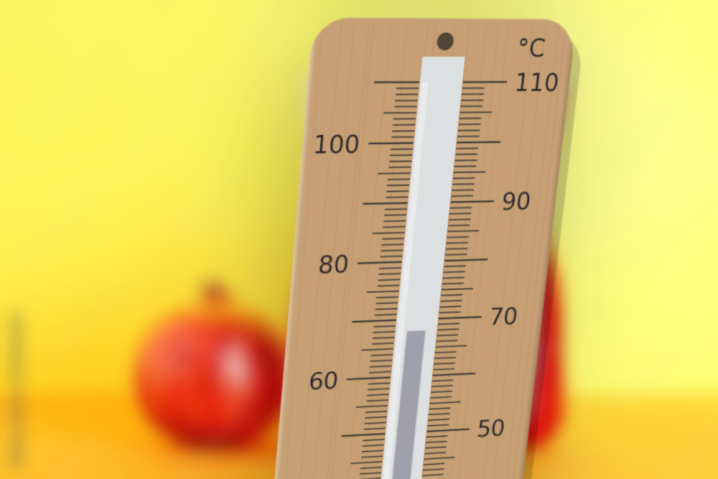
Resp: 68,°C
